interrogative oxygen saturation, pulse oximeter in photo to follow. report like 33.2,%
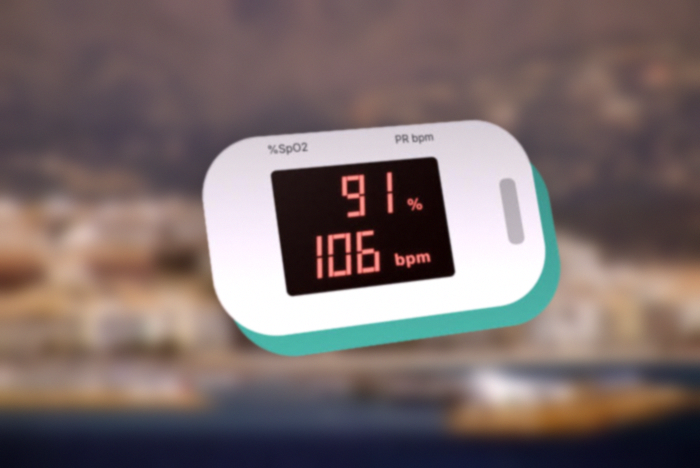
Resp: 91,%
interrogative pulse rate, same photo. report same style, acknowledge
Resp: 106,bpm
